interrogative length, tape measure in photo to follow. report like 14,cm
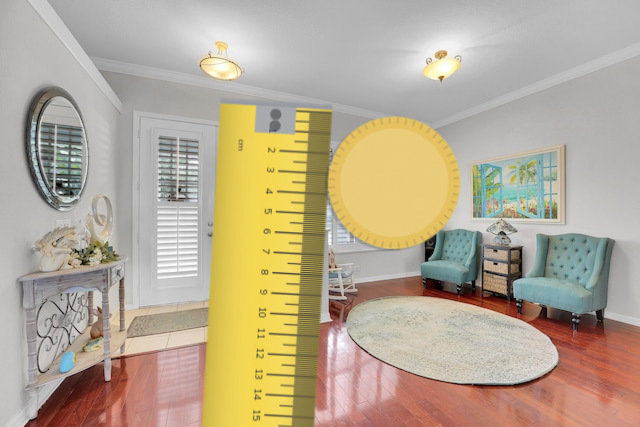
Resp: 6.5,cm
